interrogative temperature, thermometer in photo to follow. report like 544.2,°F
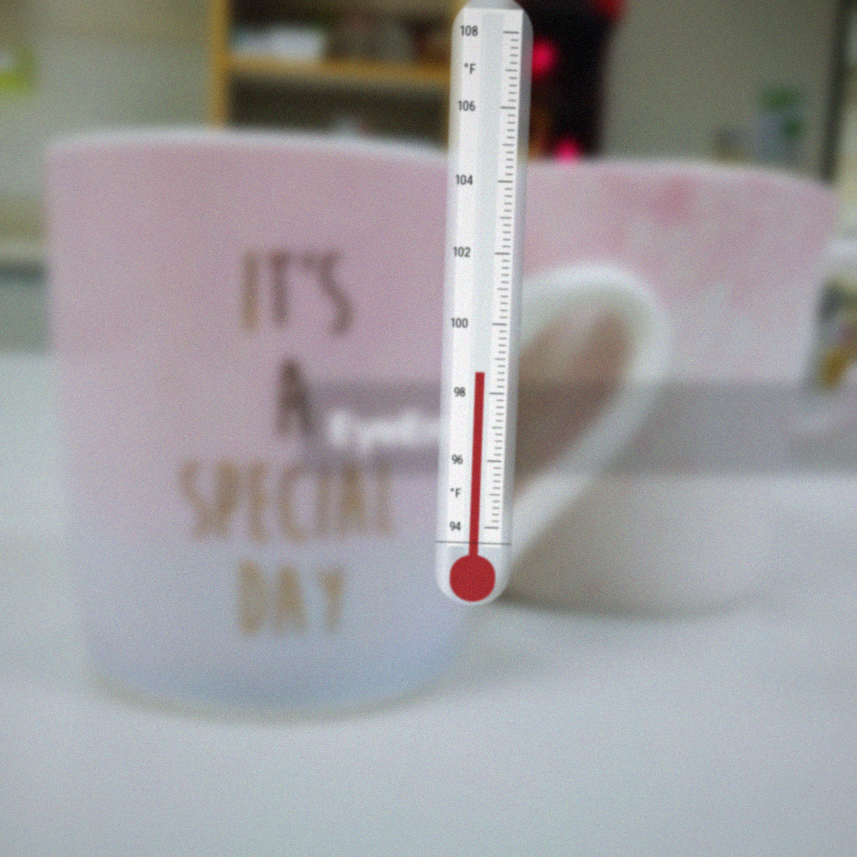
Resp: 98.6,°F
